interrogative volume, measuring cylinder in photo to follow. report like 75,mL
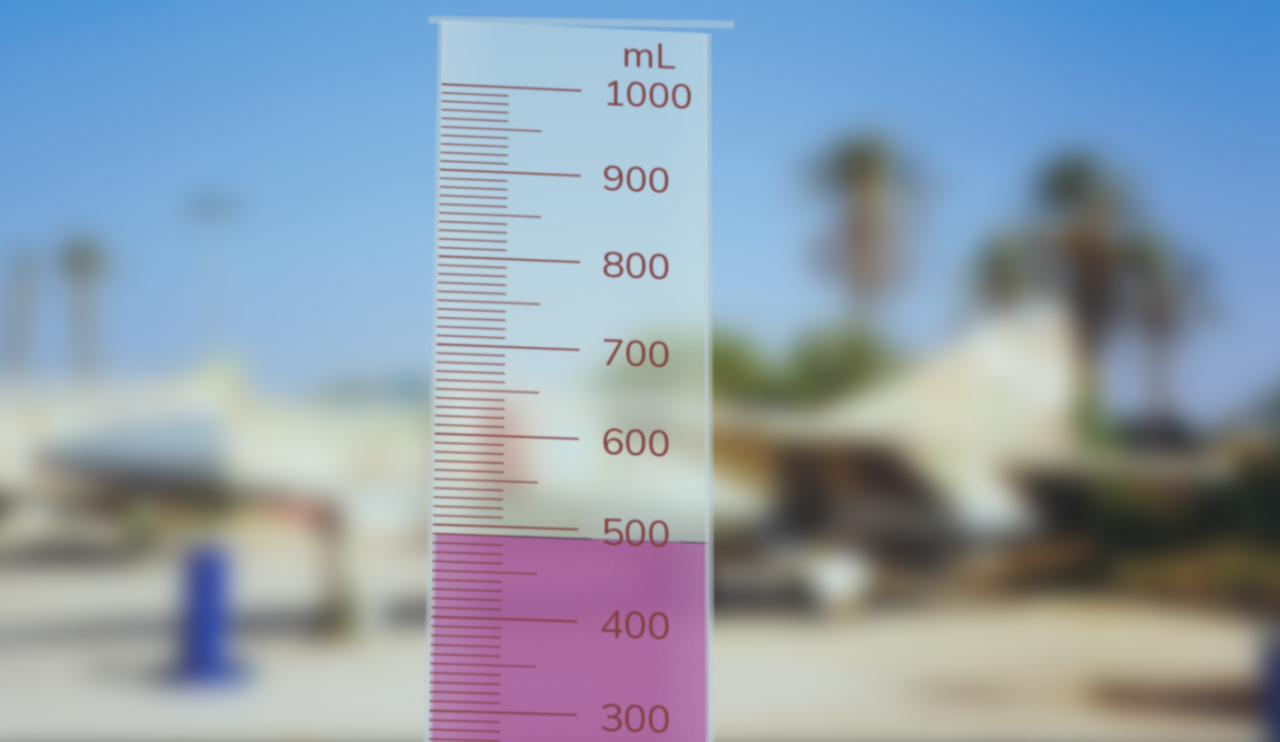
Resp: 490,mL
